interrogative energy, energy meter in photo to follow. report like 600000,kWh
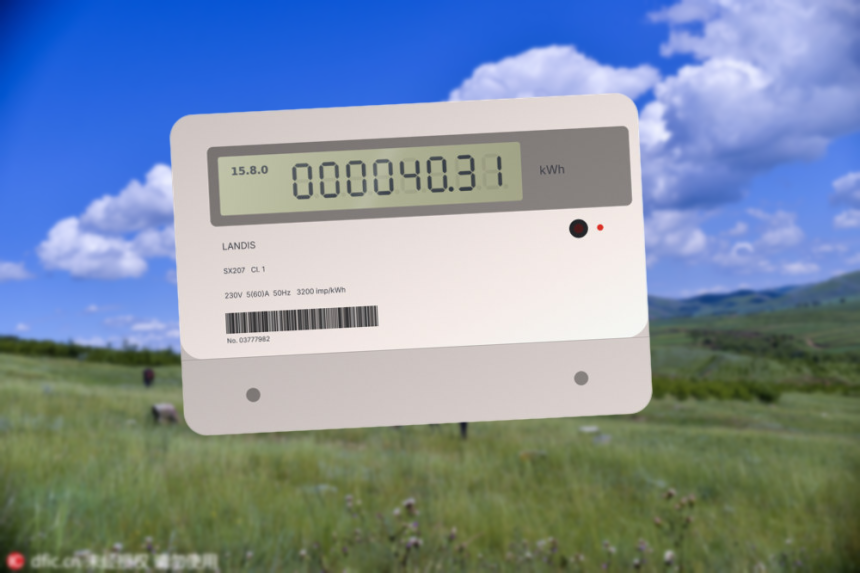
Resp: 40.31,kWh
